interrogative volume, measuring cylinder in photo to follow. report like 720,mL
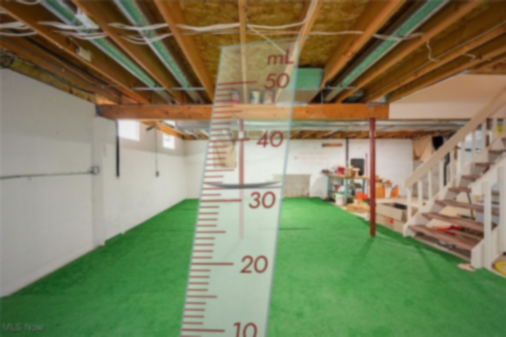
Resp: 32,mL
